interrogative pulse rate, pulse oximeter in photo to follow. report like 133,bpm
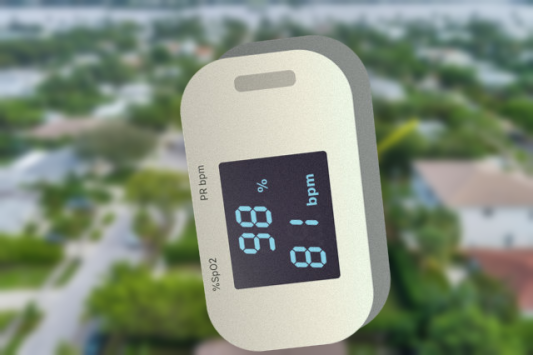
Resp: 81,bpm
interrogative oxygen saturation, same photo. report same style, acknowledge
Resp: 98,%
